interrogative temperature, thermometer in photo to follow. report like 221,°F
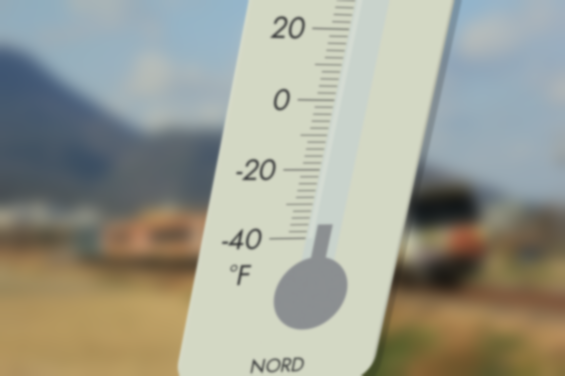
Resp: -36,°F
